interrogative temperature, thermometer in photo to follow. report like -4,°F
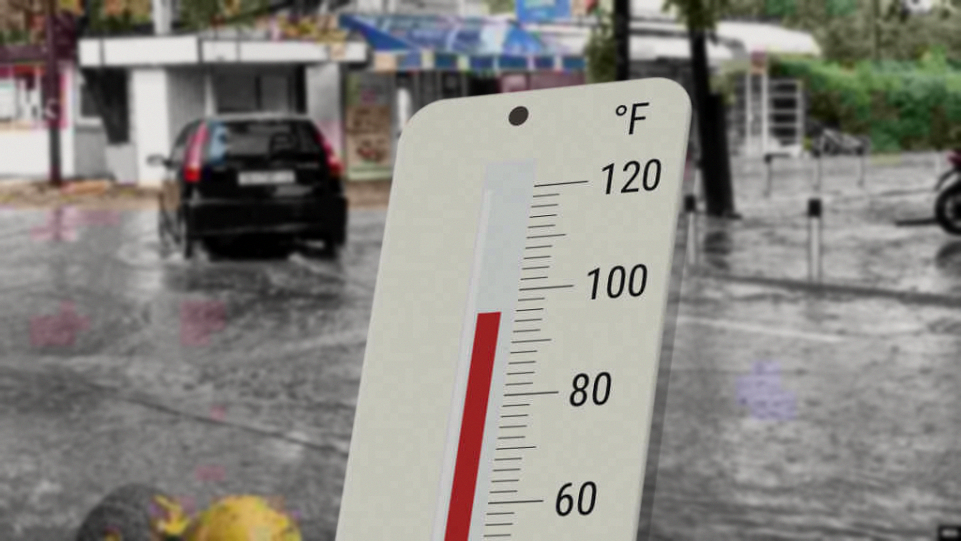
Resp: 96,°F
